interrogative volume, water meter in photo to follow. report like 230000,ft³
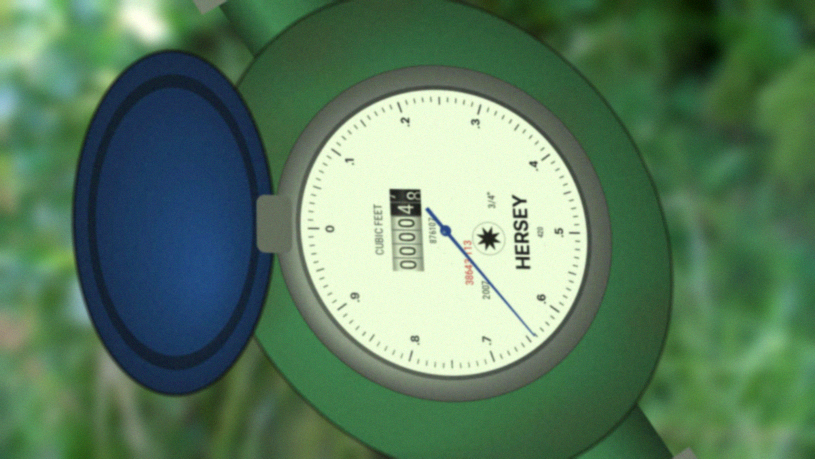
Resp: 47.64,ft³
